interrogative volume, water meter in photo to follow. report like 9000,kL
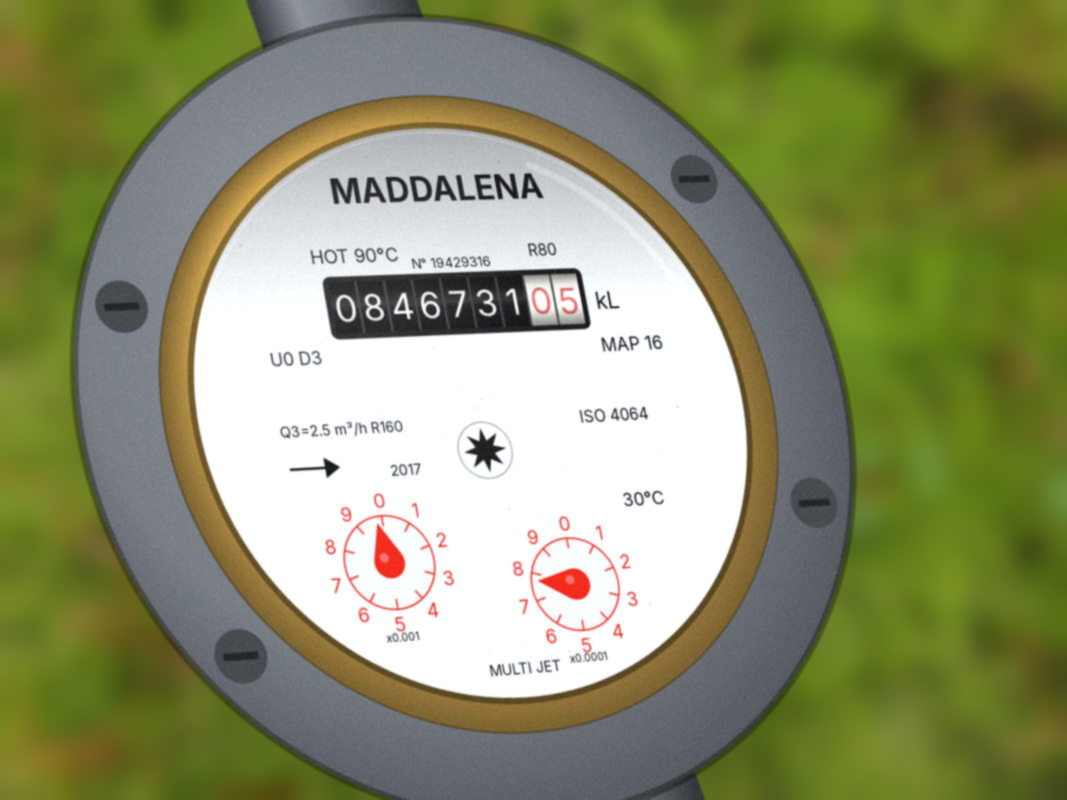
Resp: 846731.0497,kL
